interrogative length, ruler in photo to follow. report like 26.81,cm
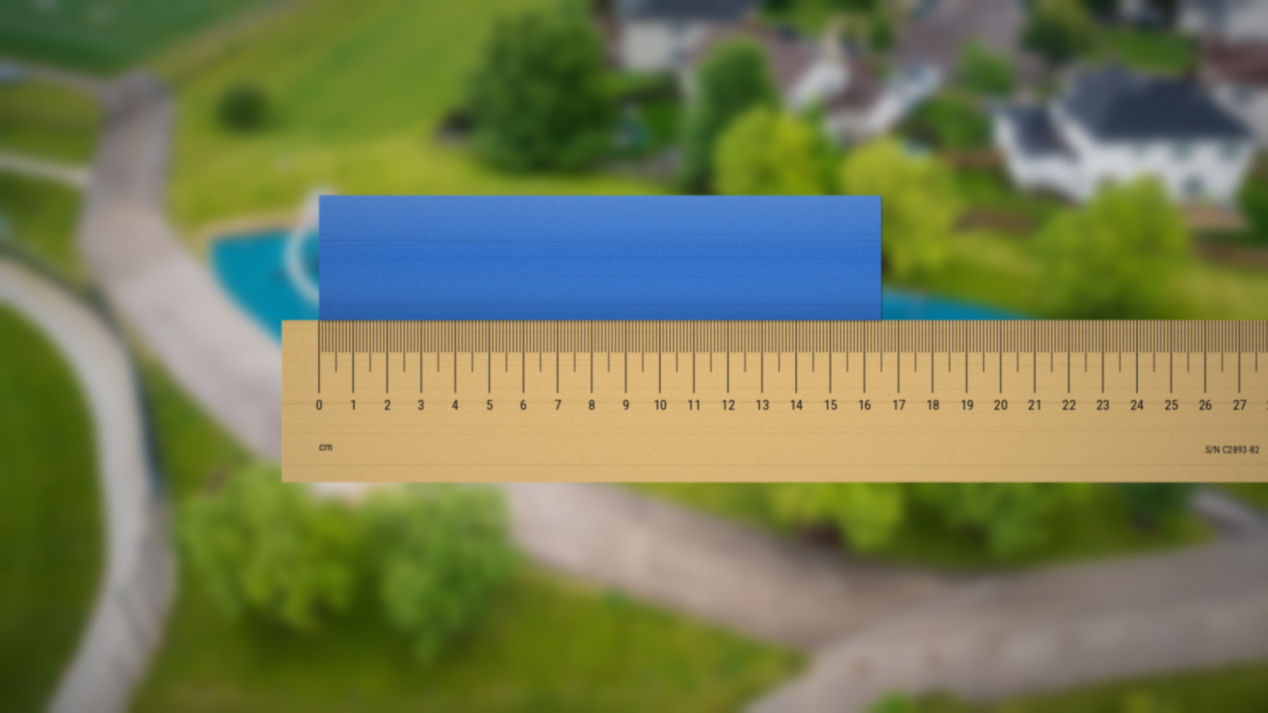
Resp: 16.5,cm
